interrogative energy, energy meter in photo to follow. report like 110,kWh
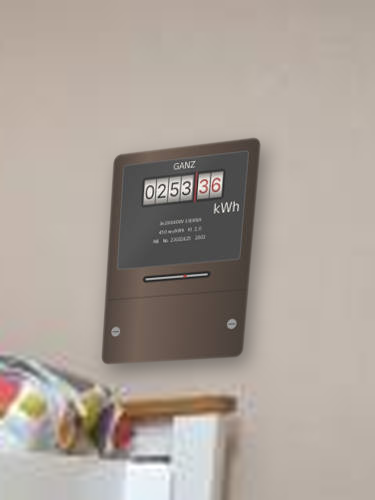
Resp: 253.36,kWh
